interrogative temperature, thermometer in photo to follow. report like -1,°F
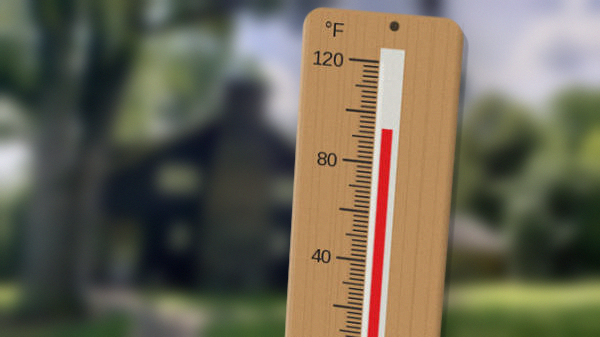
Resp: 94,°F
